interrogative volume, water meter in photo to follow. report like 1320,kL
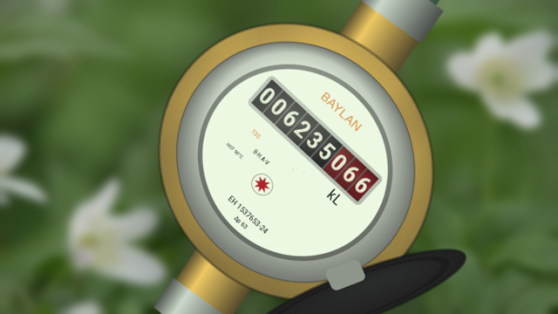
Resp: 6235.066,kL
